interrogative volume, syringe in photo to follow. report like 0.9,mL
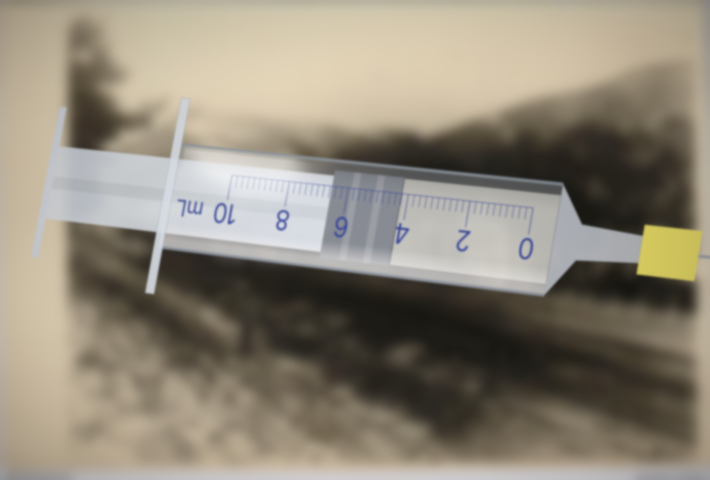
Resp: 4.2,mL
